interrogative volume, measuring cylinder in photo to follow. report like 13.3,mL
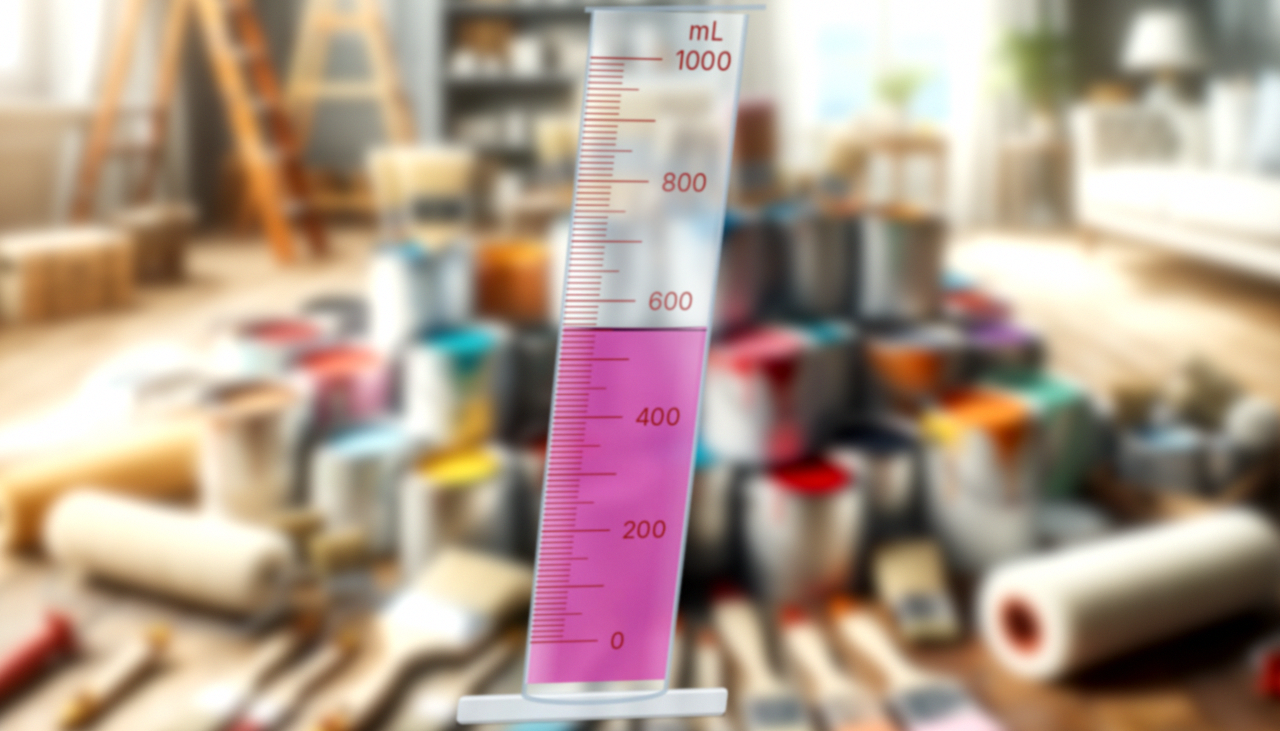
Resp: 550,mL
